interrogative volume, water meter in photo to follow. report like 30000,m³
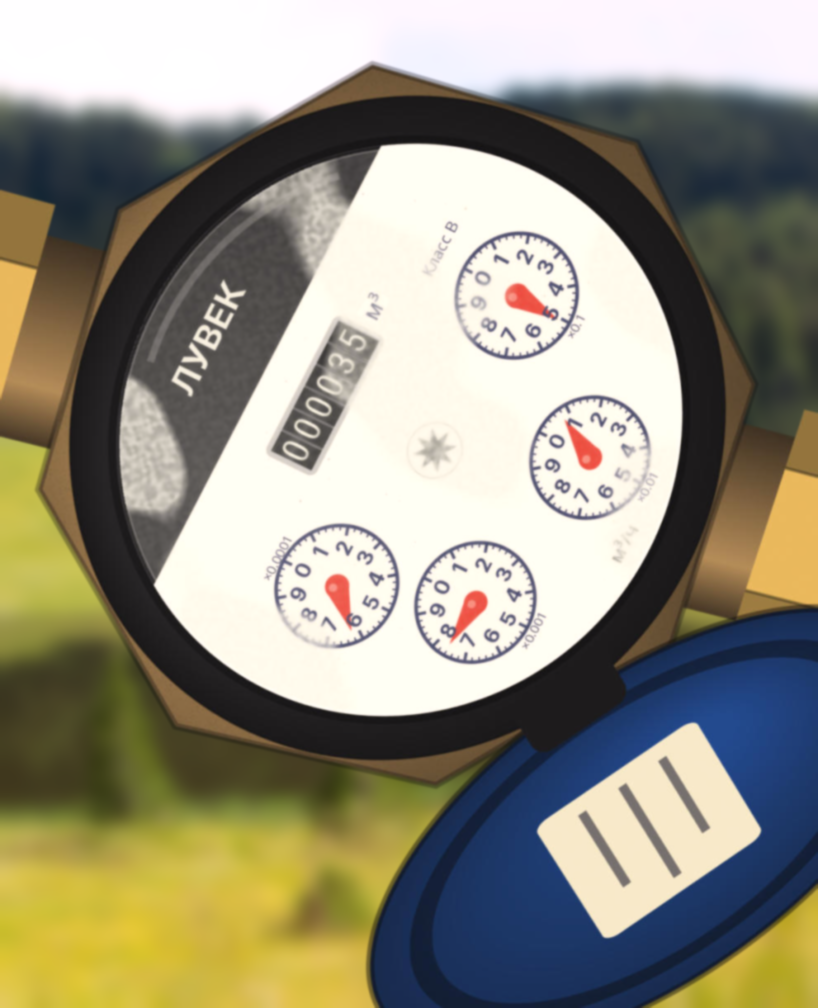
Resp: 35.5076,m³
